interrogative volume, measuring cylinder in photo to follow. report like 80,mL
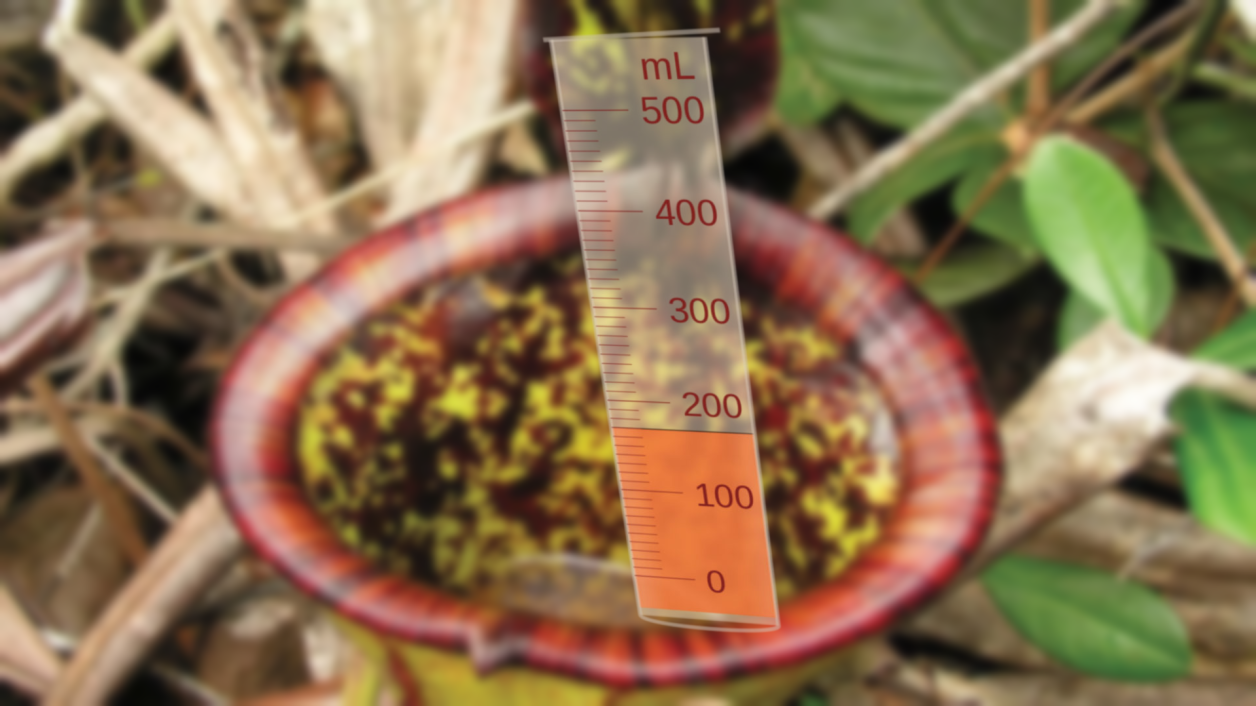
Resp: 170,mL
